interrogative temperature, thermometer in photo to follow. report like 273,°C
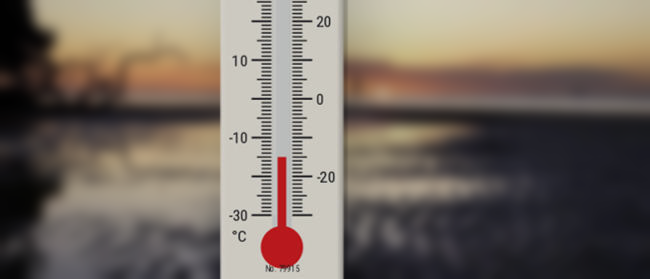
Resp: -15,°C
